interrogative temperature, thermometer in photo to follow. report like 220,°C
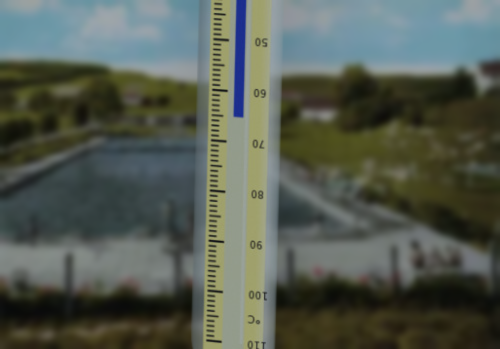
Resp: 65,°C
